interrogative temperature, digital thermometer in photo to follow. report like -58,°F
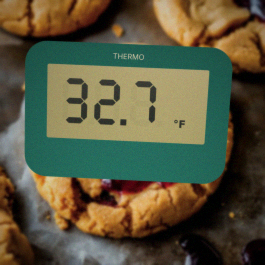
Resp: 32.7,°F
